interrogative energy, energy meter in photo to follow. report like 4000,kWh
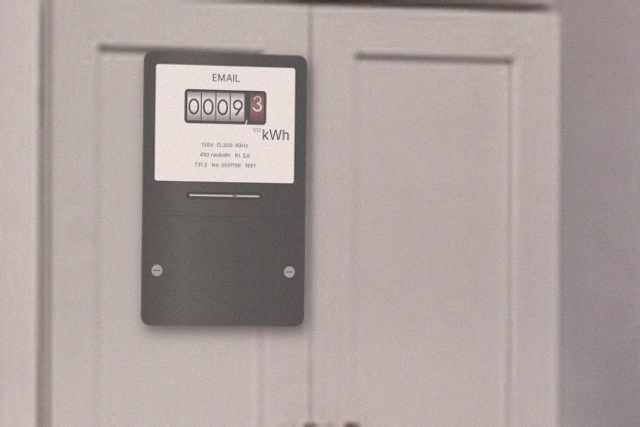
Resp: 9.3,kWh
